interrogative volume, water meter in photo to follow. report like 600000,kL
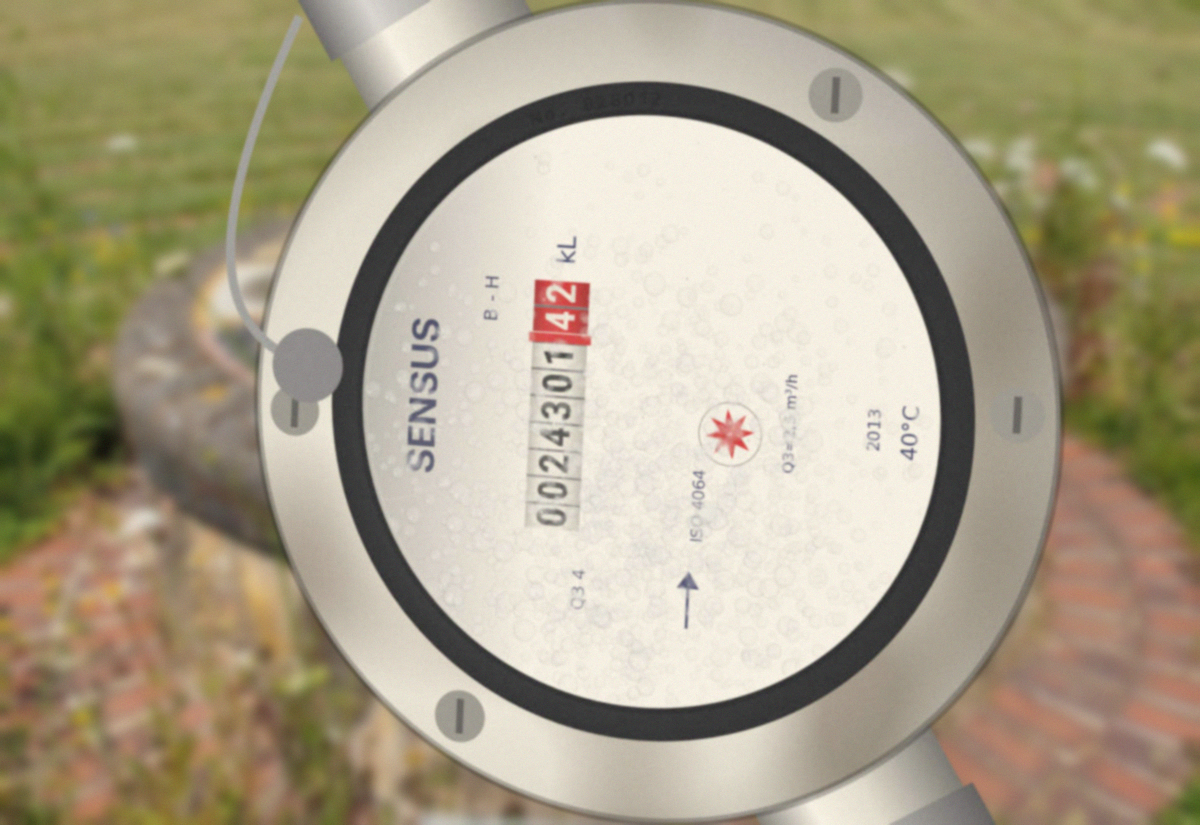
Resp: 24301.42,kL
